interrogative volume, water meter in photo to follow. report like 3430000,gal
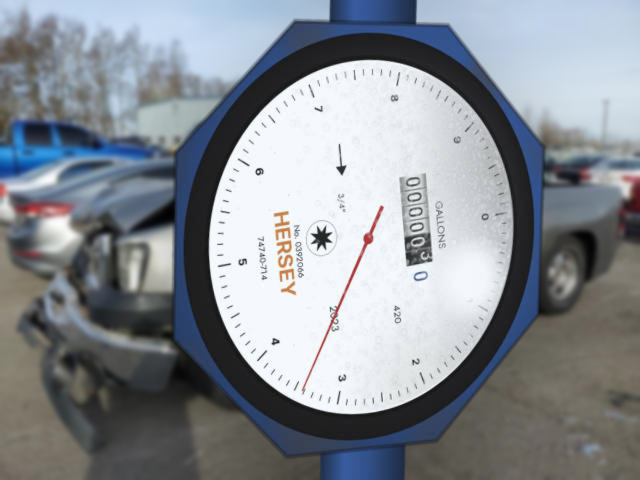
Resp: 33.4,gal
